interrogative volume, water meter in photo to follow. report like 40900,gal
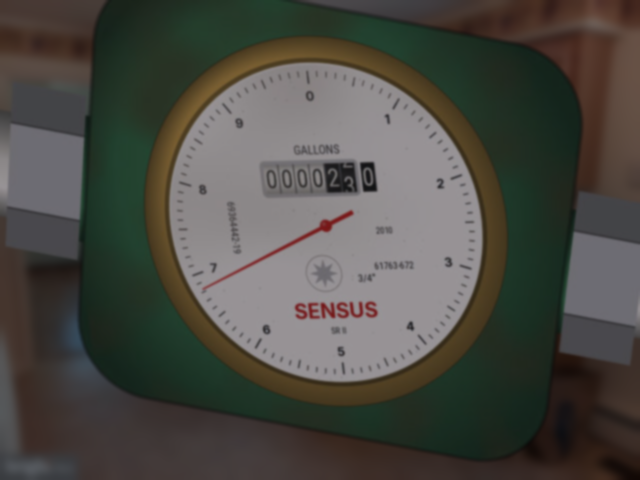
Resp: 226.8,gal
